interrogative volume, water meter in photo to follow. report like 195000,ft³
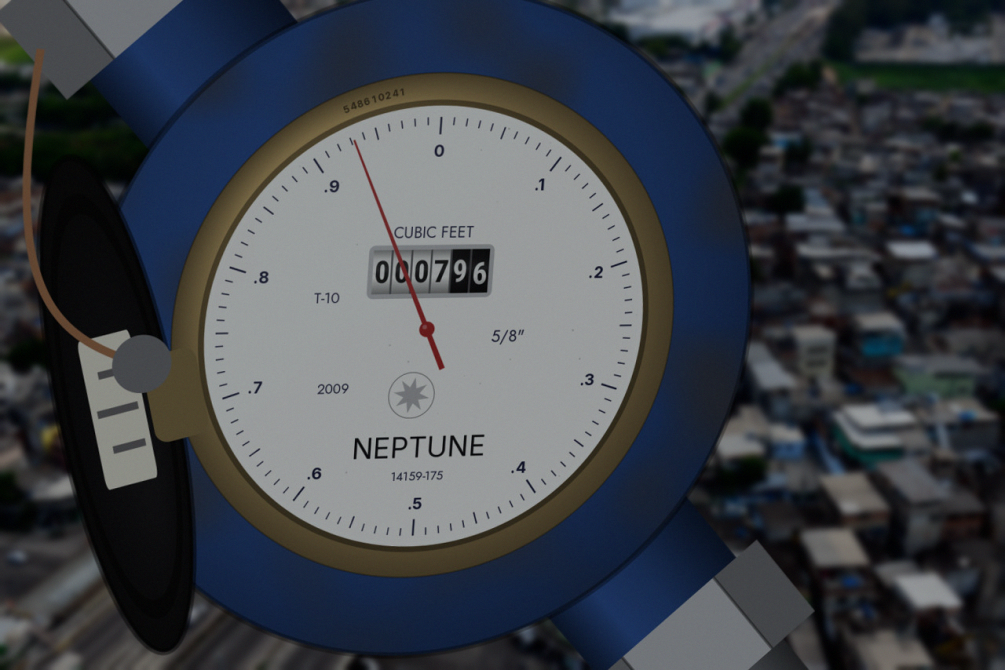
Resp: 795.93,ft³
